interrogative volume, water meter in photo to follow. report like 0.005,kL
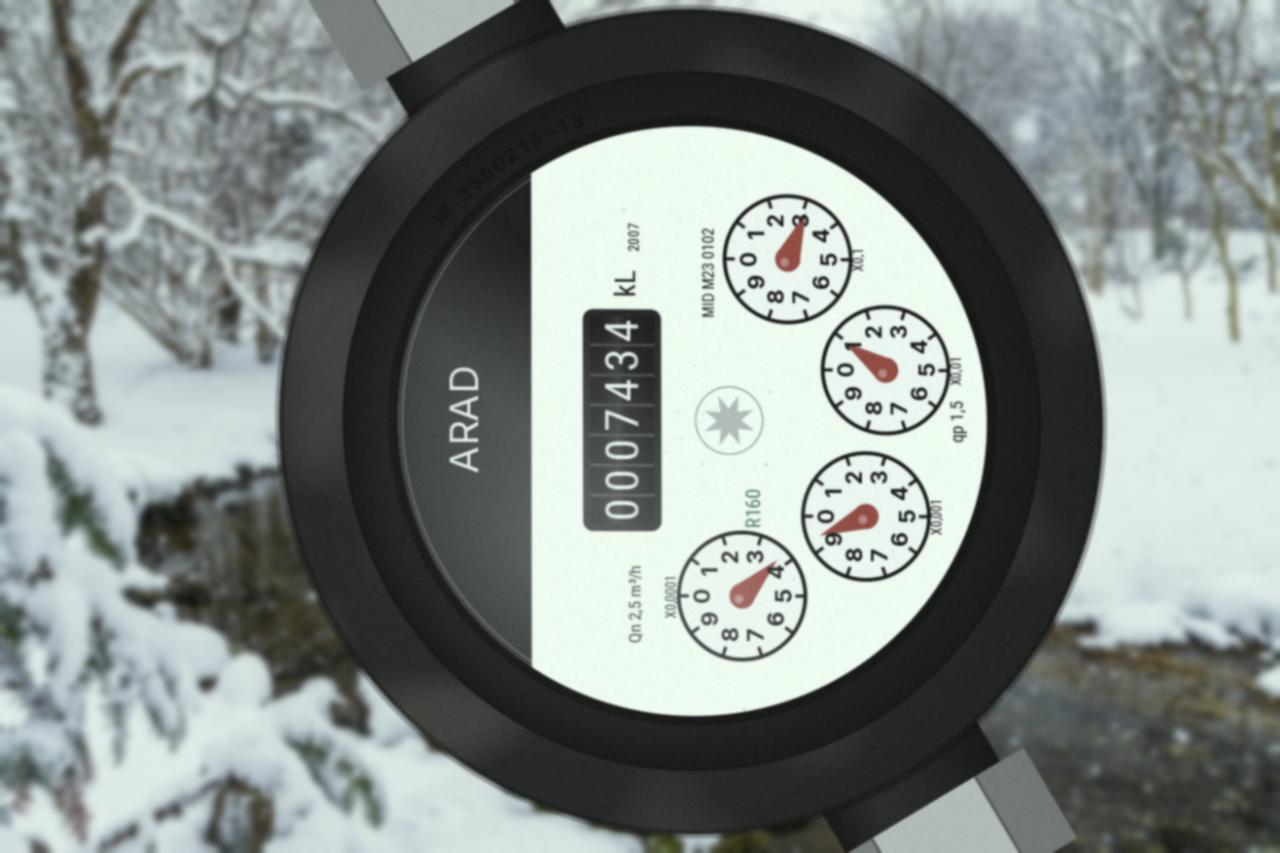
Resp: 7434.3093,kL
